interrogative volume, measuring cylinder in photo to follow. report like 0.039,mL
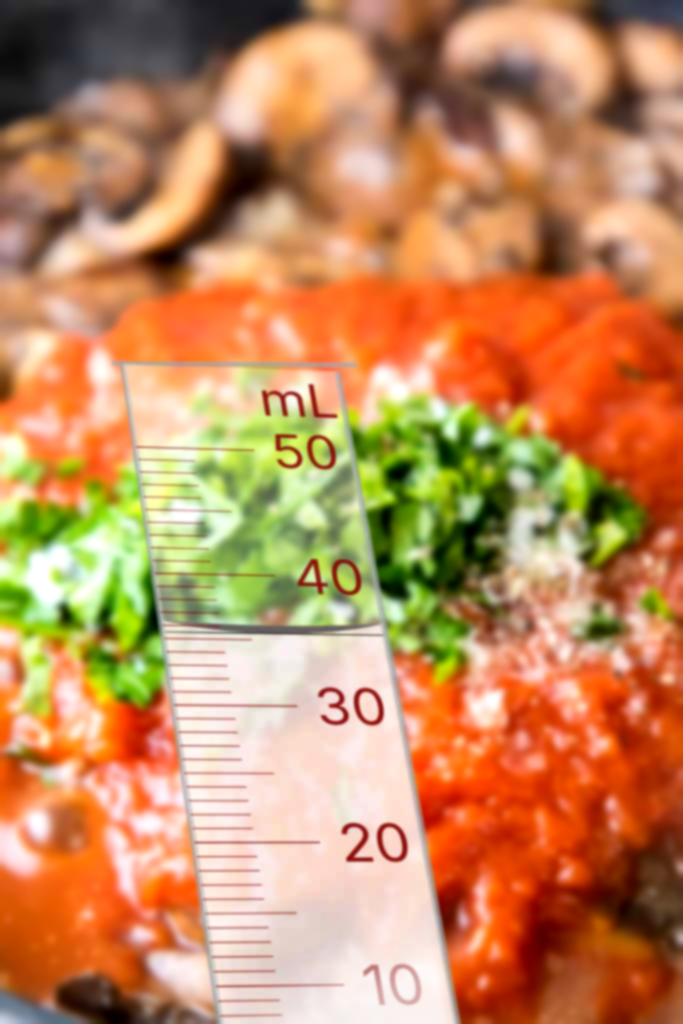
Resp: 35.5,mL
